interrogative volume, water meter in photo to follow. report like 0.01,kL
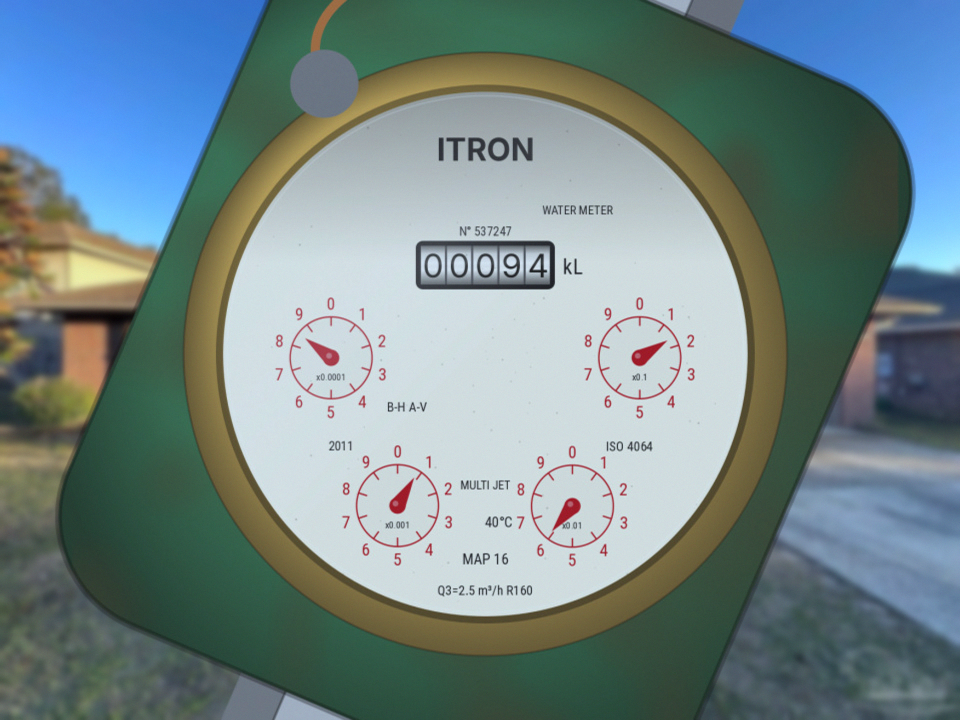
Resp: 94.1608,kL
